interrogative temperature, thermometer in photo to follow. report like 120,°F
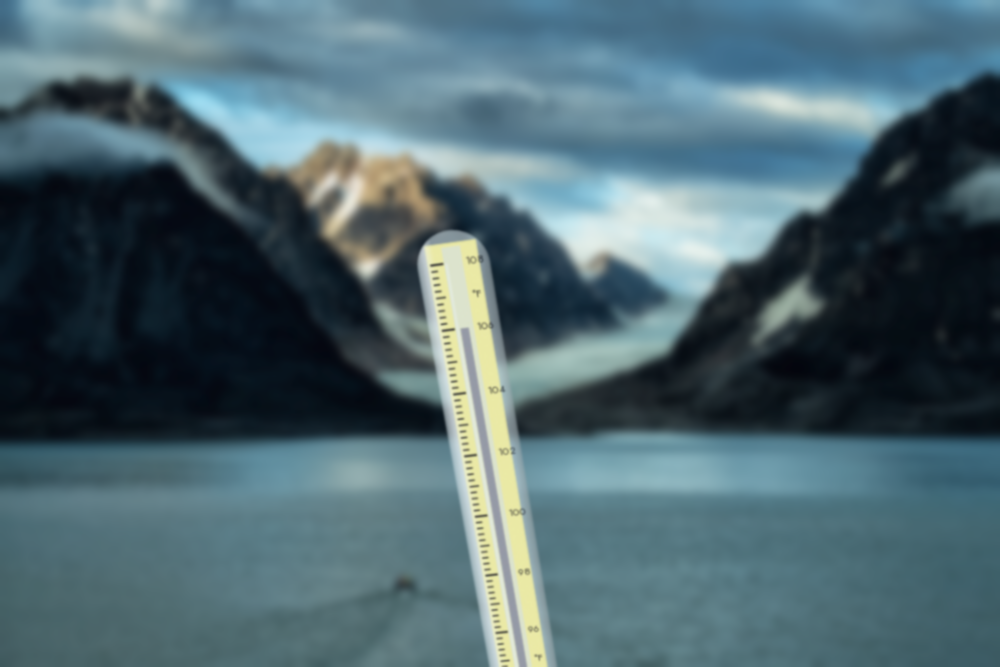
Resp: 106,°F
